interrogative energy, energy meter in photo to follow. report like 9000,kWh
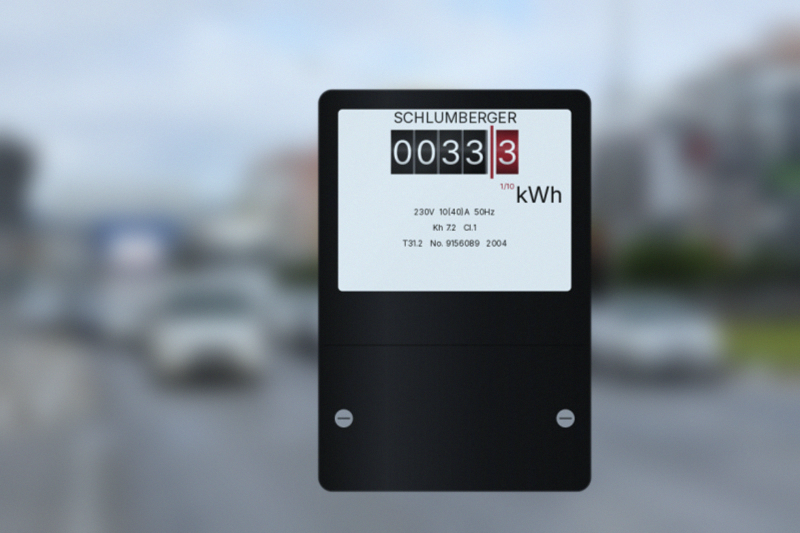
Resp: 33.3,kWh
